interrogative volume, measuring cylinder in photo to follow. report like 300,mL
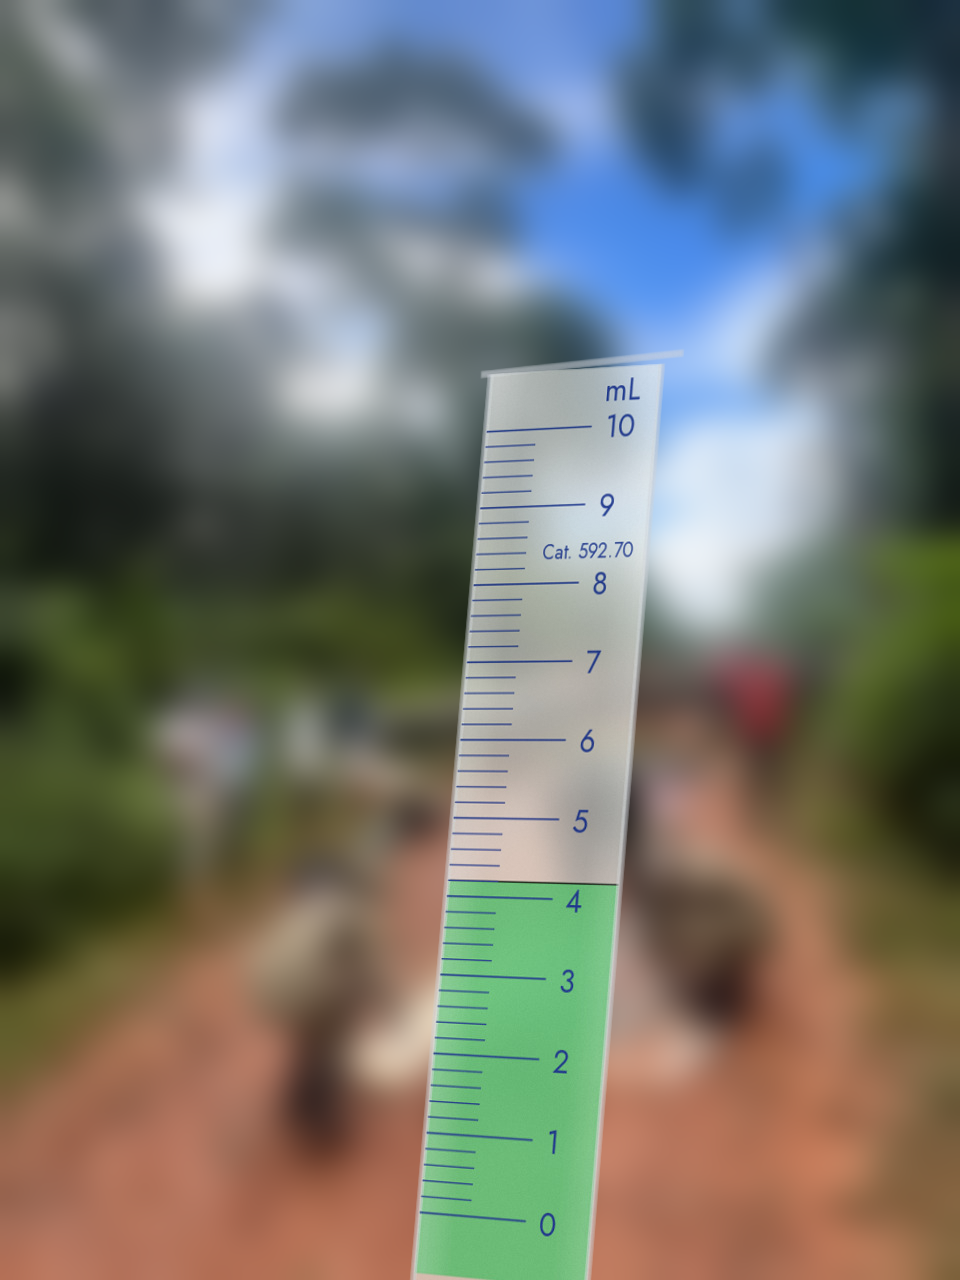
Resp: 4.2,mL
